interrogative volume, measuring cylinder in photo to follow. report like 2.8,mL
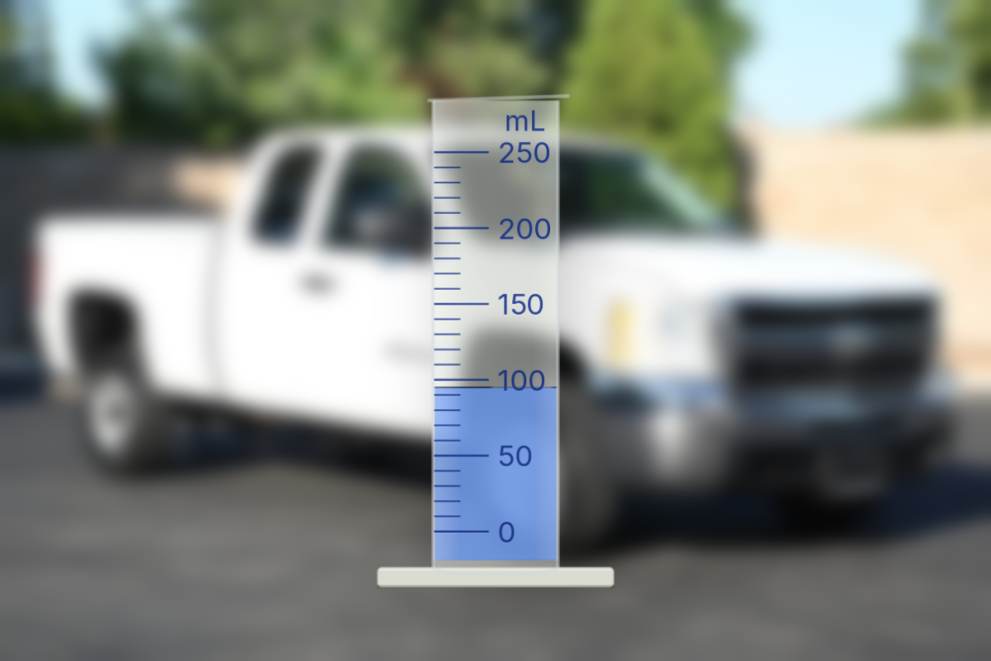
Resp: 95,mL
